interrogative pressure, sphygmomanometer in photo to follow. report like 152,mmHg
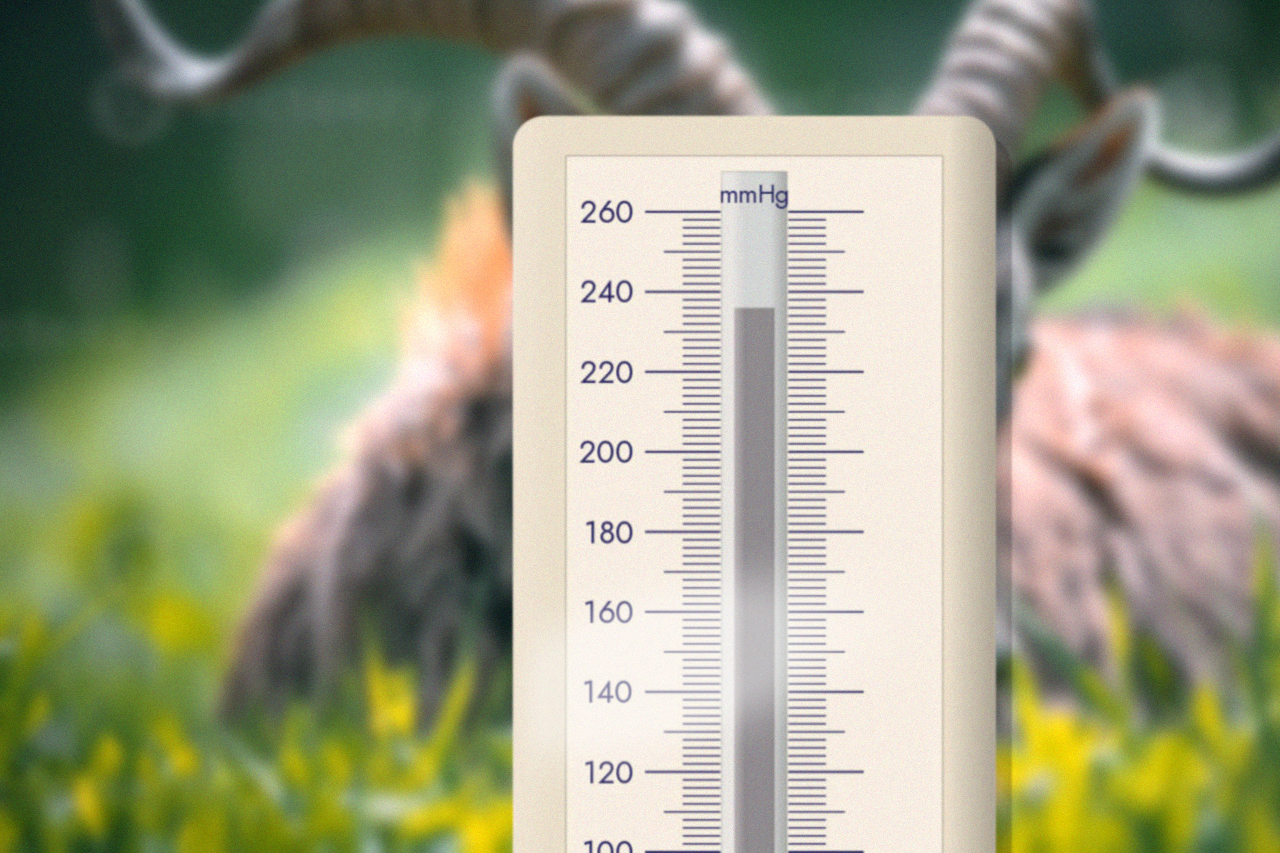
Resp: 236,mmHg
